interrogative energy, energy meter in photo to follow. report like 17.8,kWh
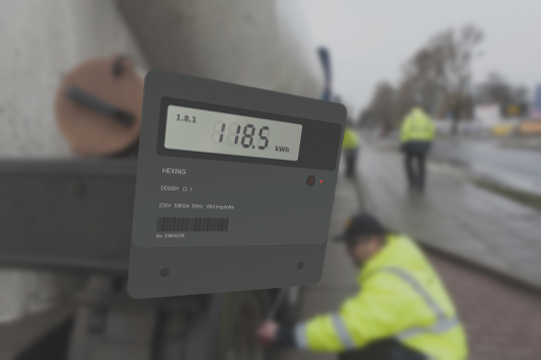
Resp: 118.5,kWh
